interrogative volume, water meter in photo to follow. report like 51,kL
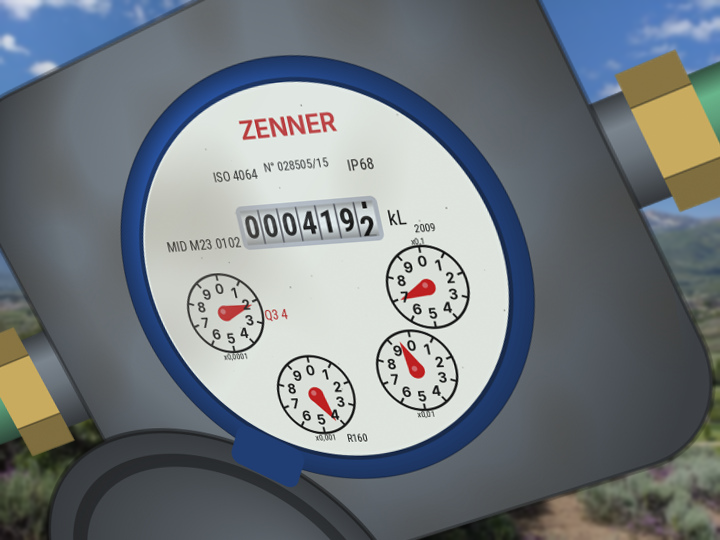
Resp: 4191.6942,kL
